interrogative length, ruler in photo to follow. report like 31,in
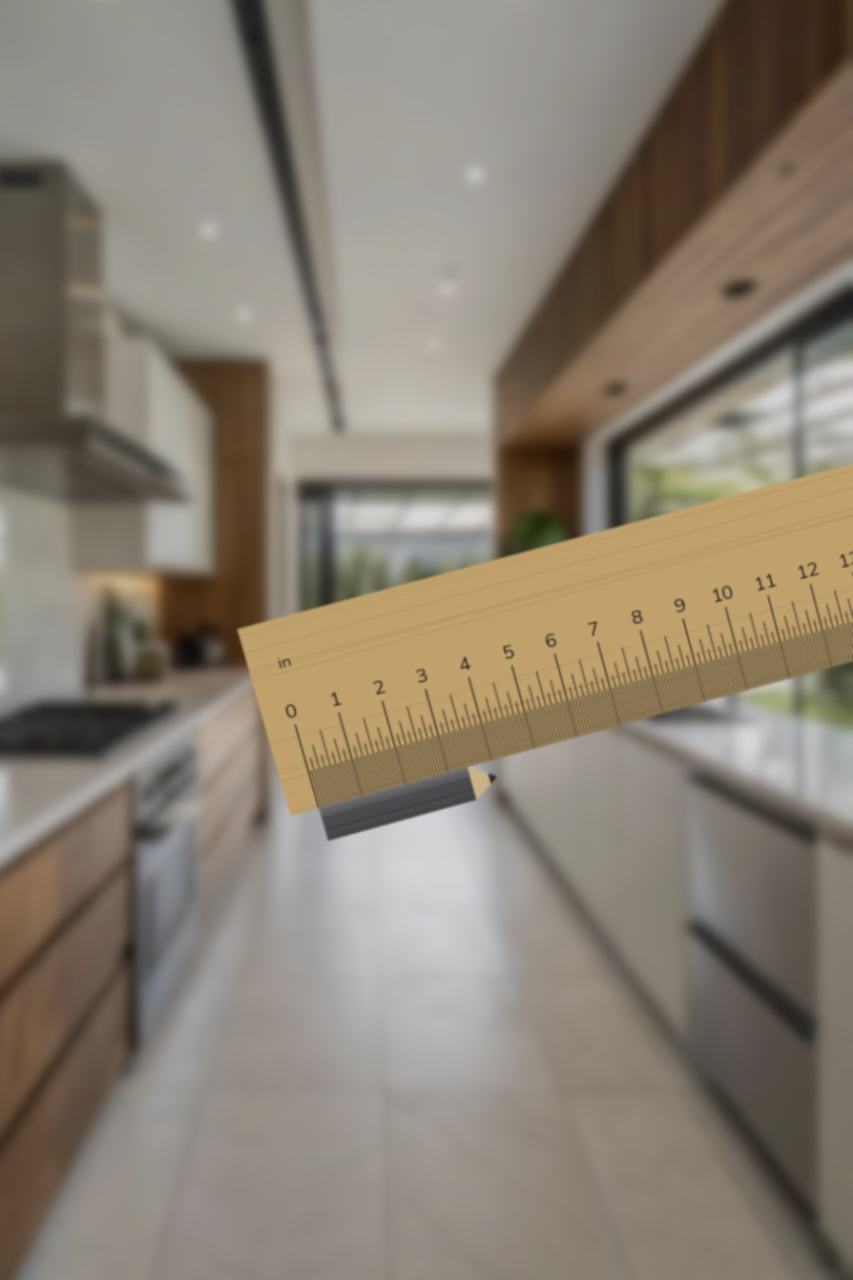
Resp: 4,in
